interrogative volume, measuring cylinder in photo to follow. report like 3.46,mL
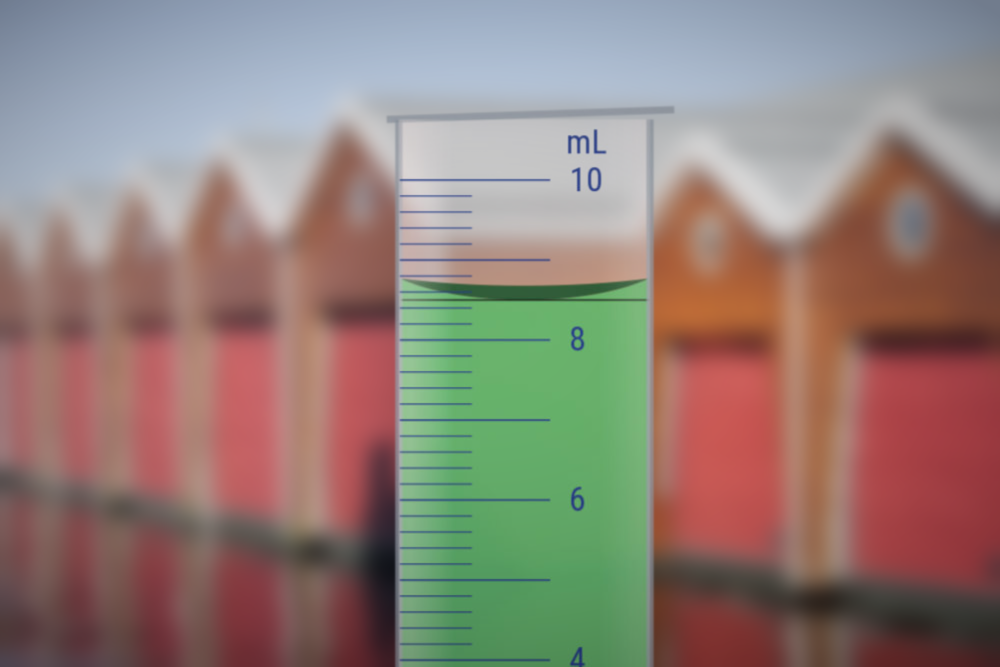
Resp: 8.5,mL
